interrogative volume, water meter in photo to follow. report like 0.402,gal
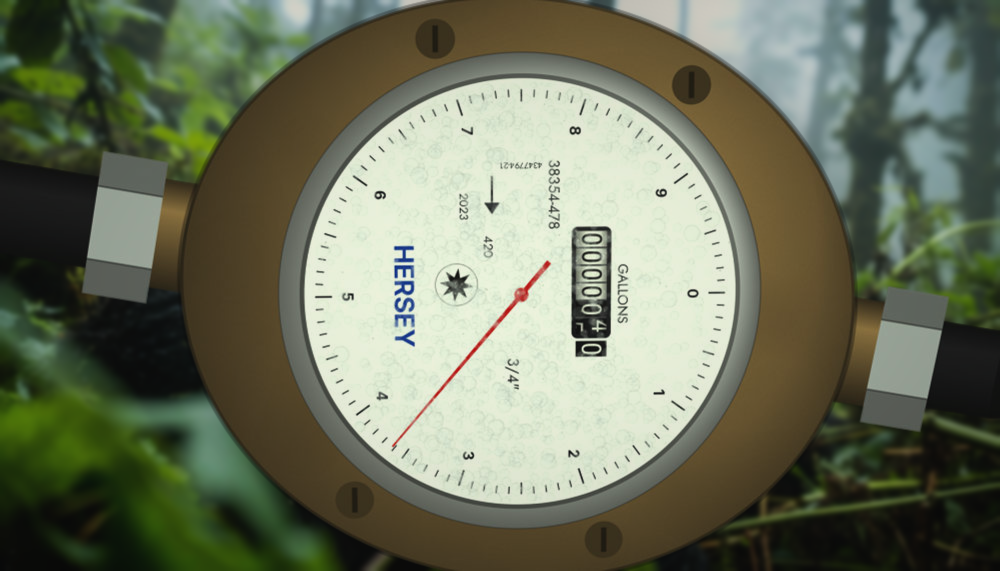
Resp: 43.6,gal
